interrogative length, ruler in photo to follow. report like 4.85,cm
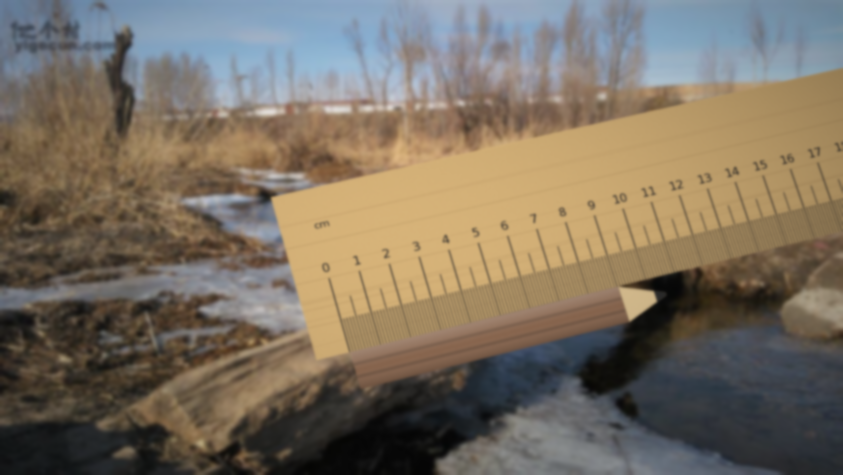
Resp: 10.5,cm
